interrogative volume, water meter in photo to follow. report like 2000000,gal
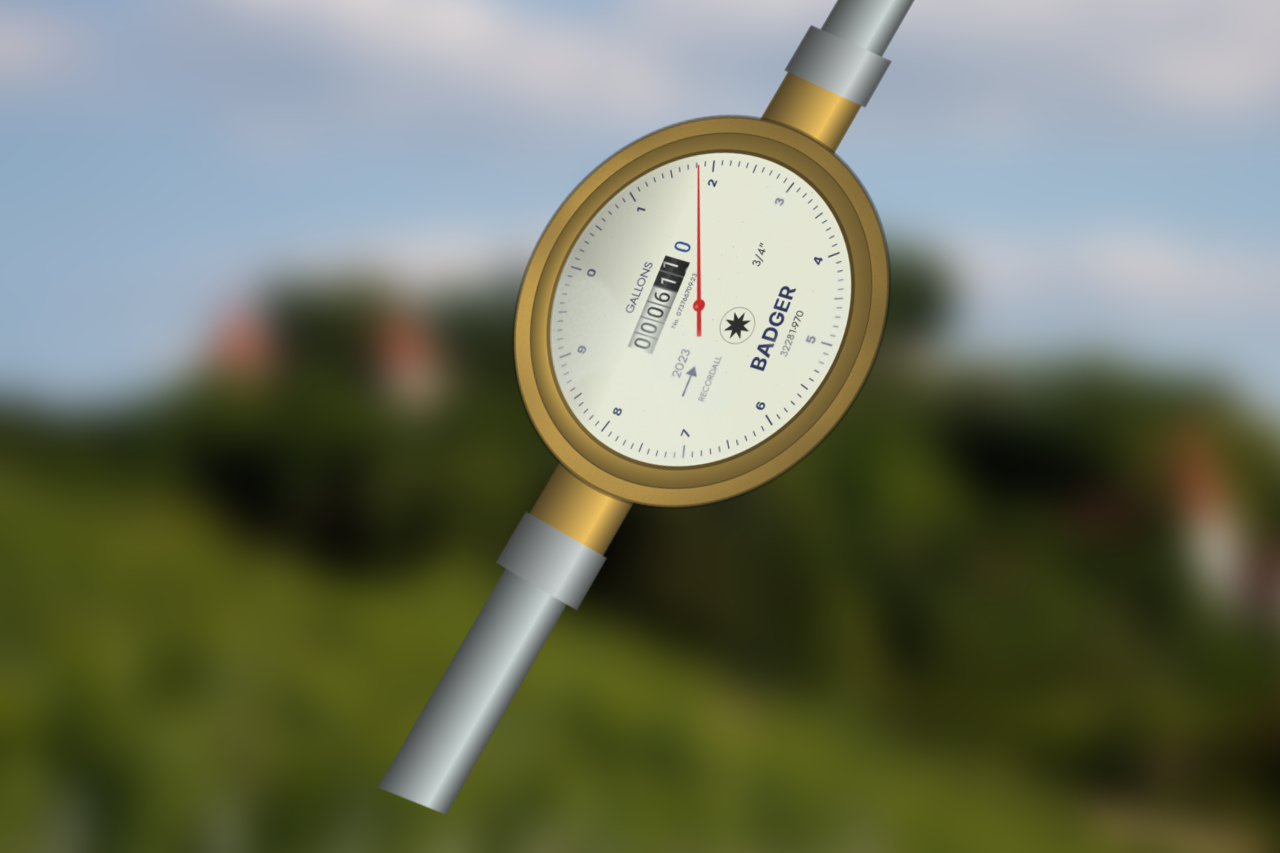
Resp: 6111.8,gal
